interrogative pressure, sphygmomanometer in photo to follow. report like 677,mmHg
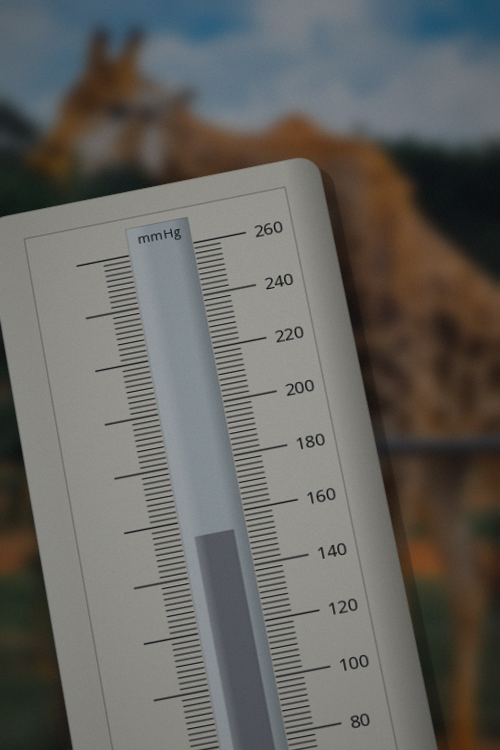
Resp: 154,mmHg
